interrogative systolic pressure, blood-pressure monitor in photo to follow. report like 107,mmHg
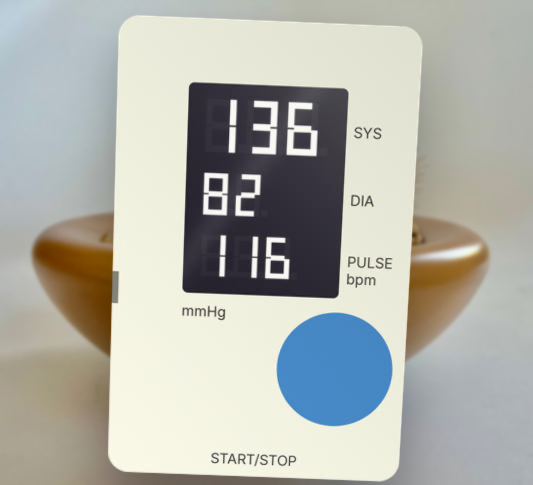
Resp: 136,mmHg
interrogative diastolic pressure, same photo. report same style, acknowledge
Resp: 82,mmHg
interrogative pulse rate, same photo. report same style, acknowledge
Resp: 116,bpm
